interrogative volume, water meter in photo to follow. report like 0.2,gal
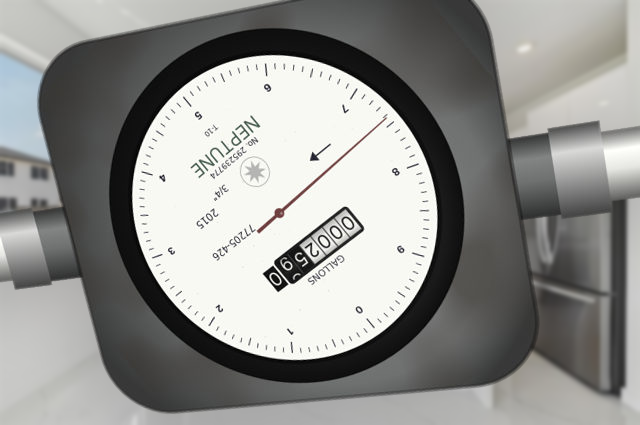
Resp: 2587.4,gal
